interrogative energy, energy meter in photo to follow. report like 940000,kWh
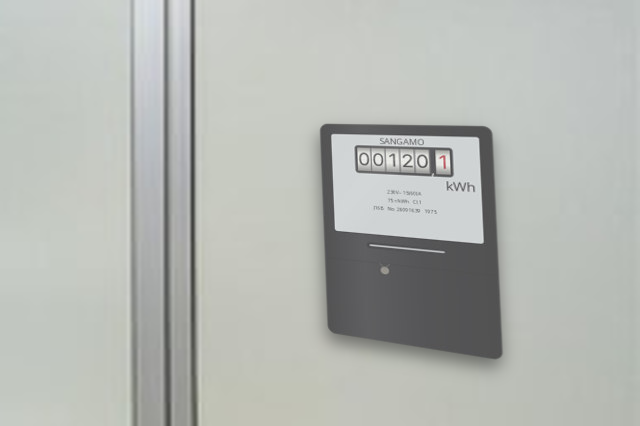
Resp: 120.1,kWh
